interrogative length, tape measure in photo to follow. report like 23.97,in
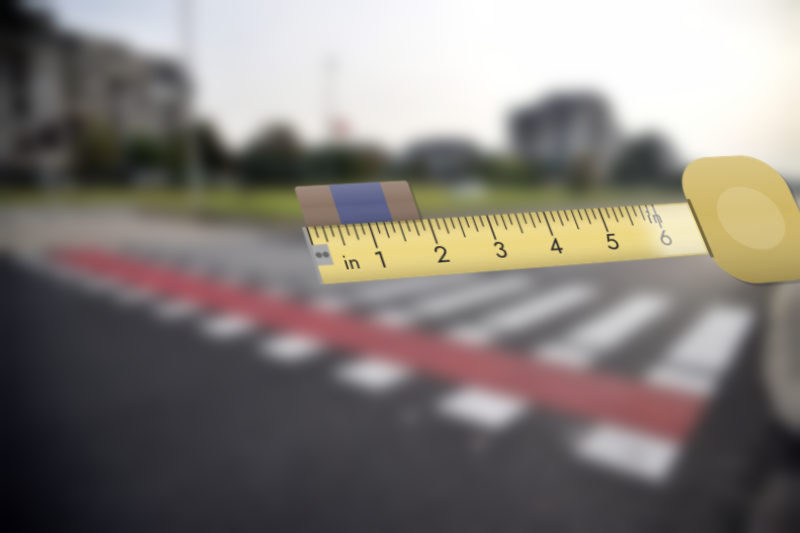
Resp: 1.875,in
